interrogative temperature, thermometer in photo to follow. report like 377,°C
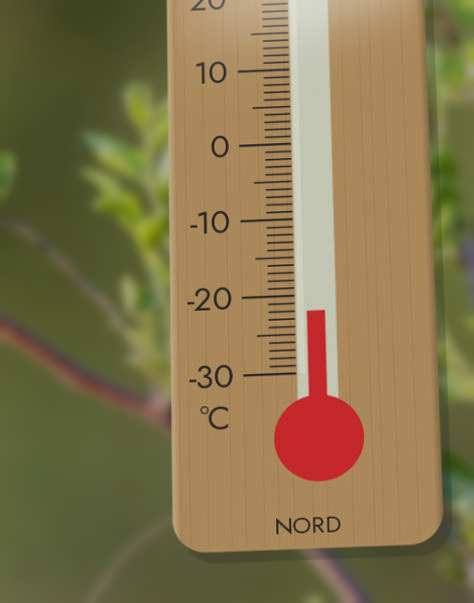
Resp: -22,°C
